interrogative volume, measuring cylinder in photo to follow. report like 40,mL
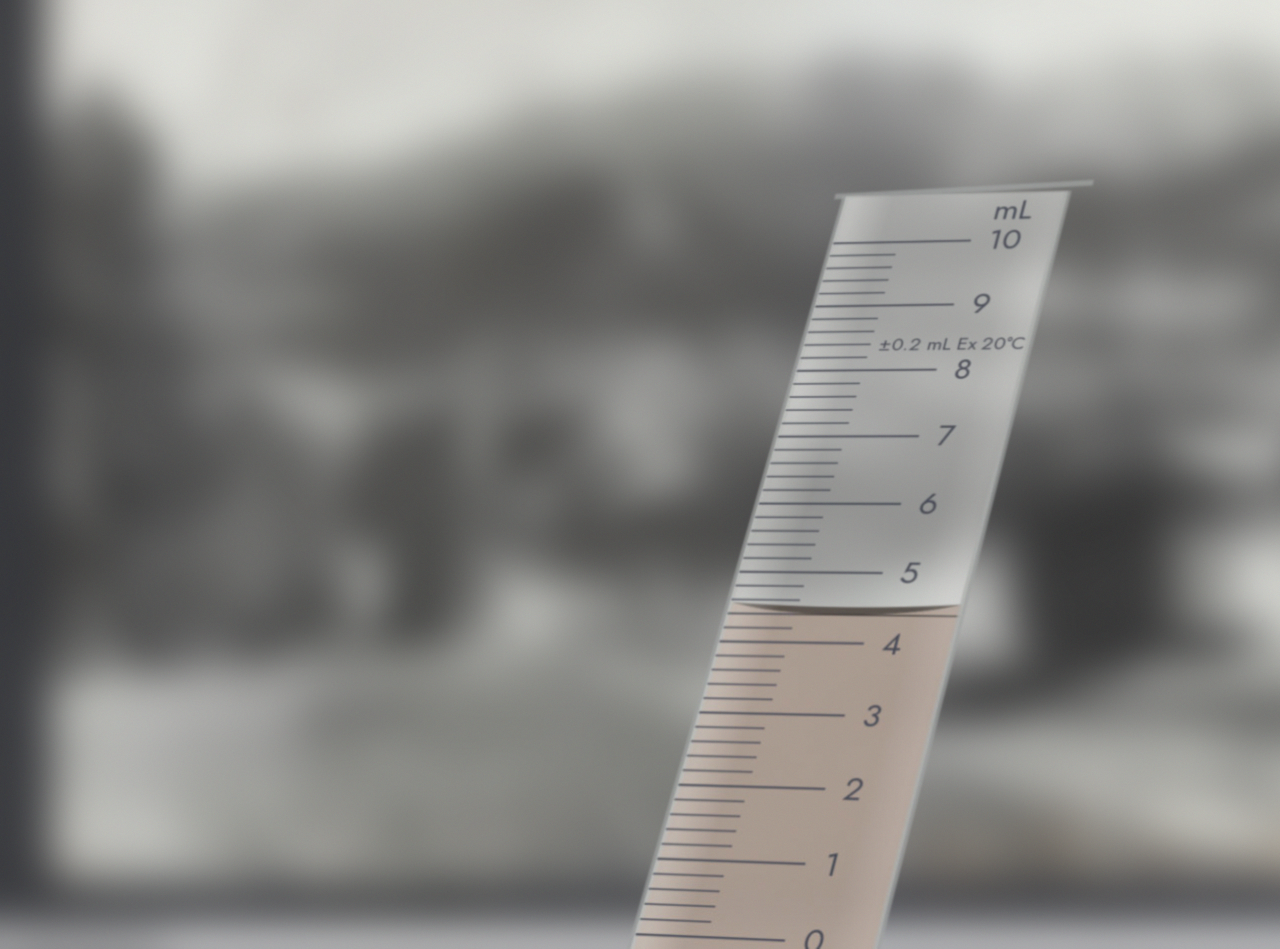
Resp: 4.4,mL
